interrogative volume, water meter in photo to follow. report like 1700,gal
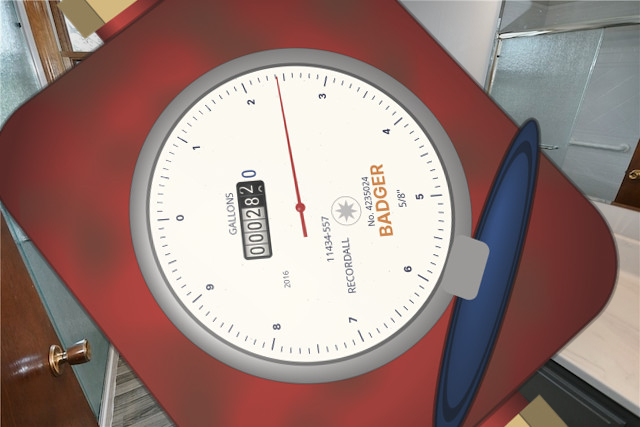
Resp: 2822.4,gal
